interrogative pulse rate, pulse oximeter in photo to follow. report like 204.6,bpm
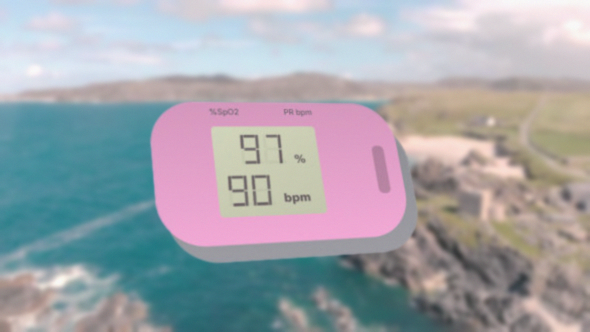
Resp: 90,bpm
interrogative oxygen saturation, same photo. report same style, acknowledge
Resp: 97,%
